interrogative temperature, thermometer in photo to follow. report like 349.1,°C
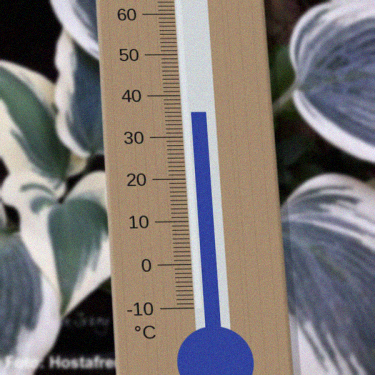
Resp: 36,°C
